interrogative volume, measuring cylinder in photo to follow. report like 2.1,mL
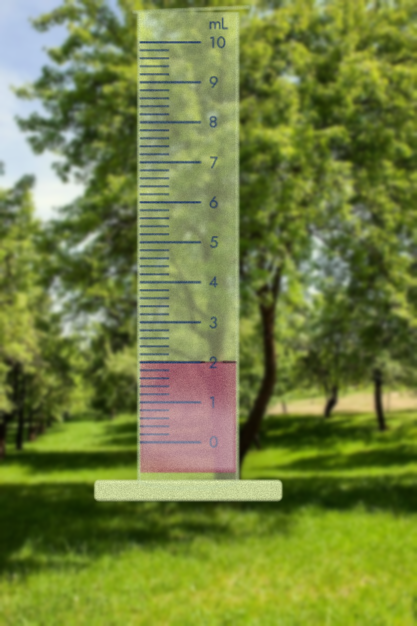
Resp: 2,mL
